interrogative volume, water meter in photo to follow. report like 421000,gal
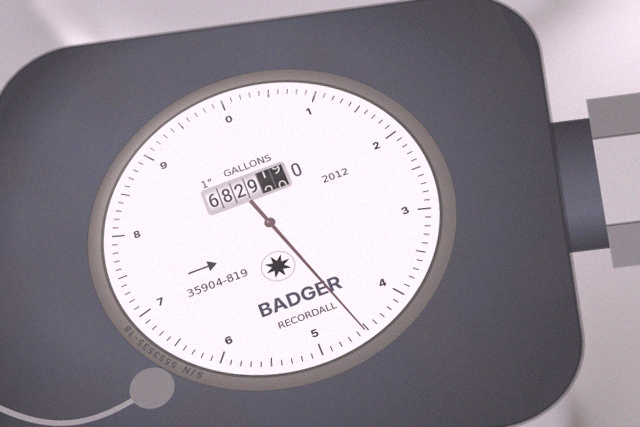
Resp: 6829194.5,gal
